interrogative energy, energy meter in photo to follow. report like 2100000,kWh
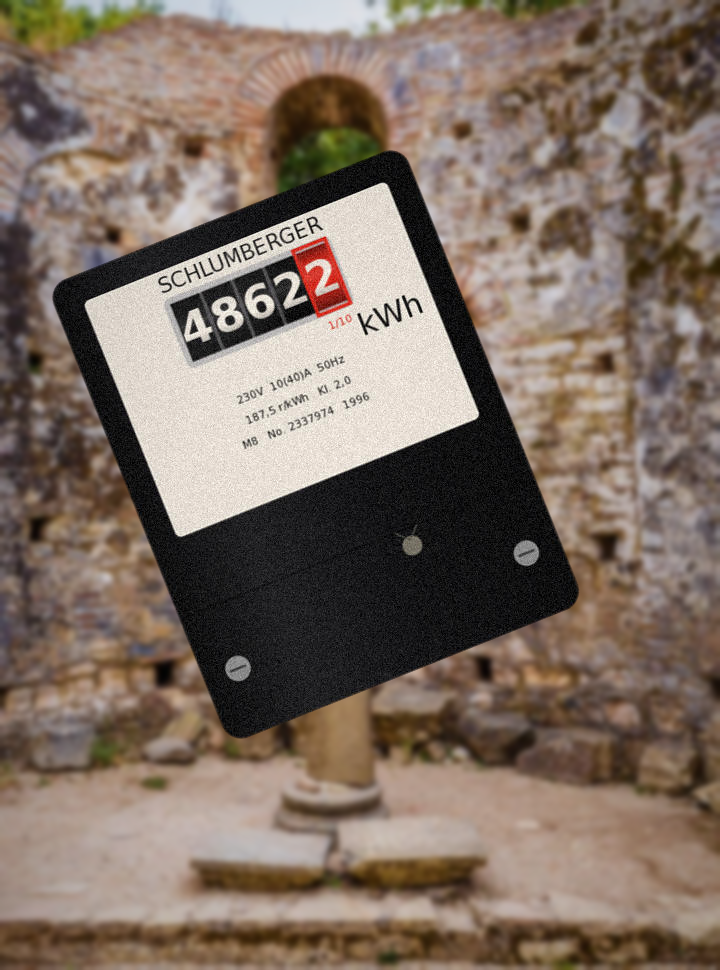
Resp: 4862.2,kWh
